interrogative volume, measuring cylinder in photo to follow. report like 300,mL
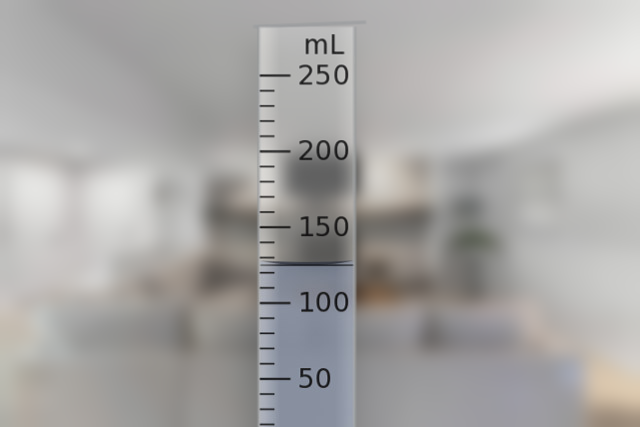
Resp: 125,mL
